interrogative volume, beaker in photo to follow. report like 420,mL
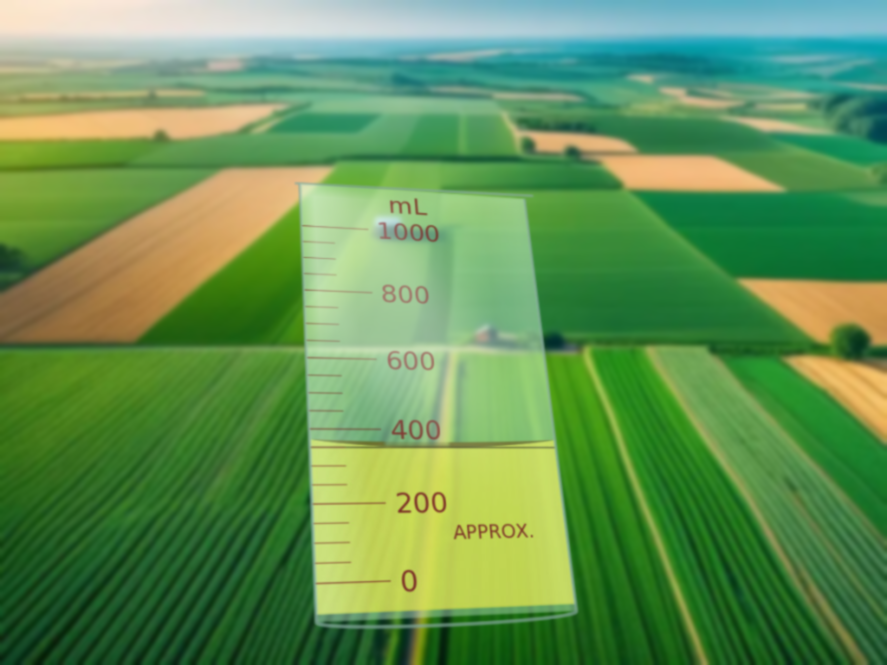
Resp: 350,mL
